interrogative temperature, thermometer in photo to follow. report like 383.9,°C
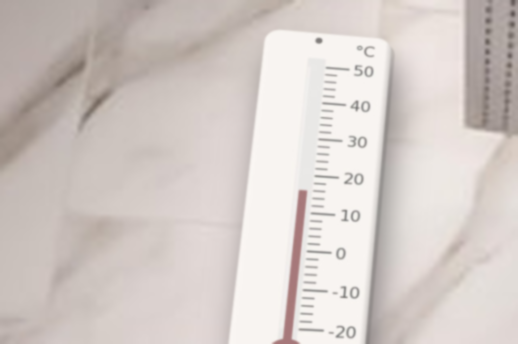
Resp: 16,°C
